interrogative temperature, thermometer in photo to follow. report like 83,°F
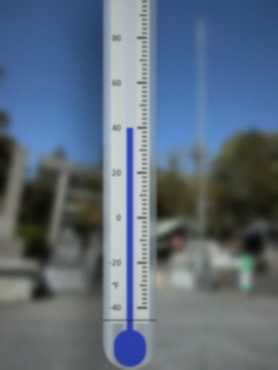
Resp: 40,°F
